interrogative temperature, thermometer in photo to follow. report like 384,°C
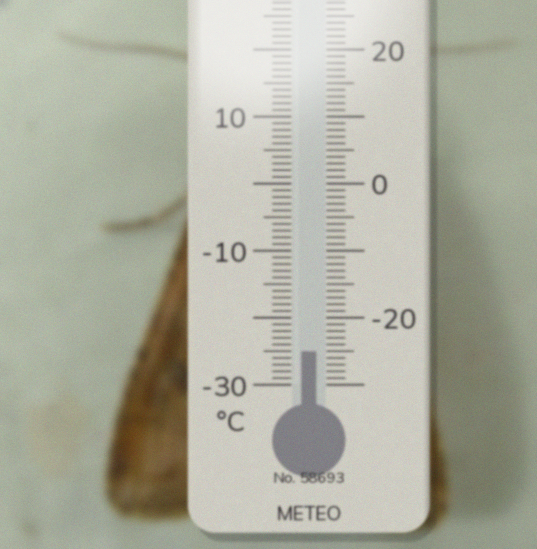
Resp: -25,°C
